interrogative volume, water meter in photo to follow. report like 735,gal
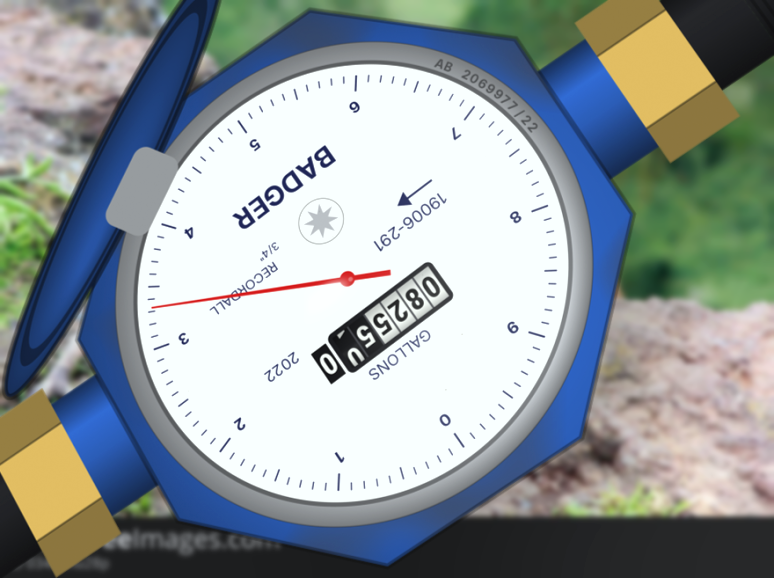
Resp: 825503.3,gal
